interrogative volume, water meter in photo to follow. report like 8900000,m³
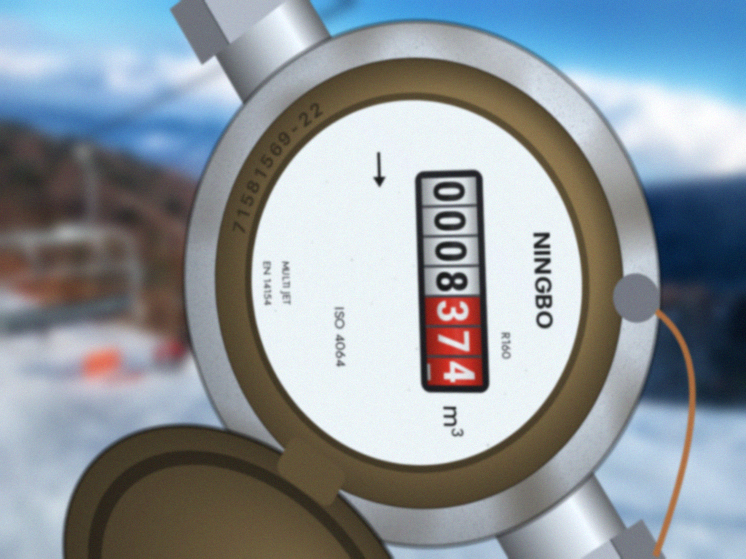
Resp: 8.374,m³
